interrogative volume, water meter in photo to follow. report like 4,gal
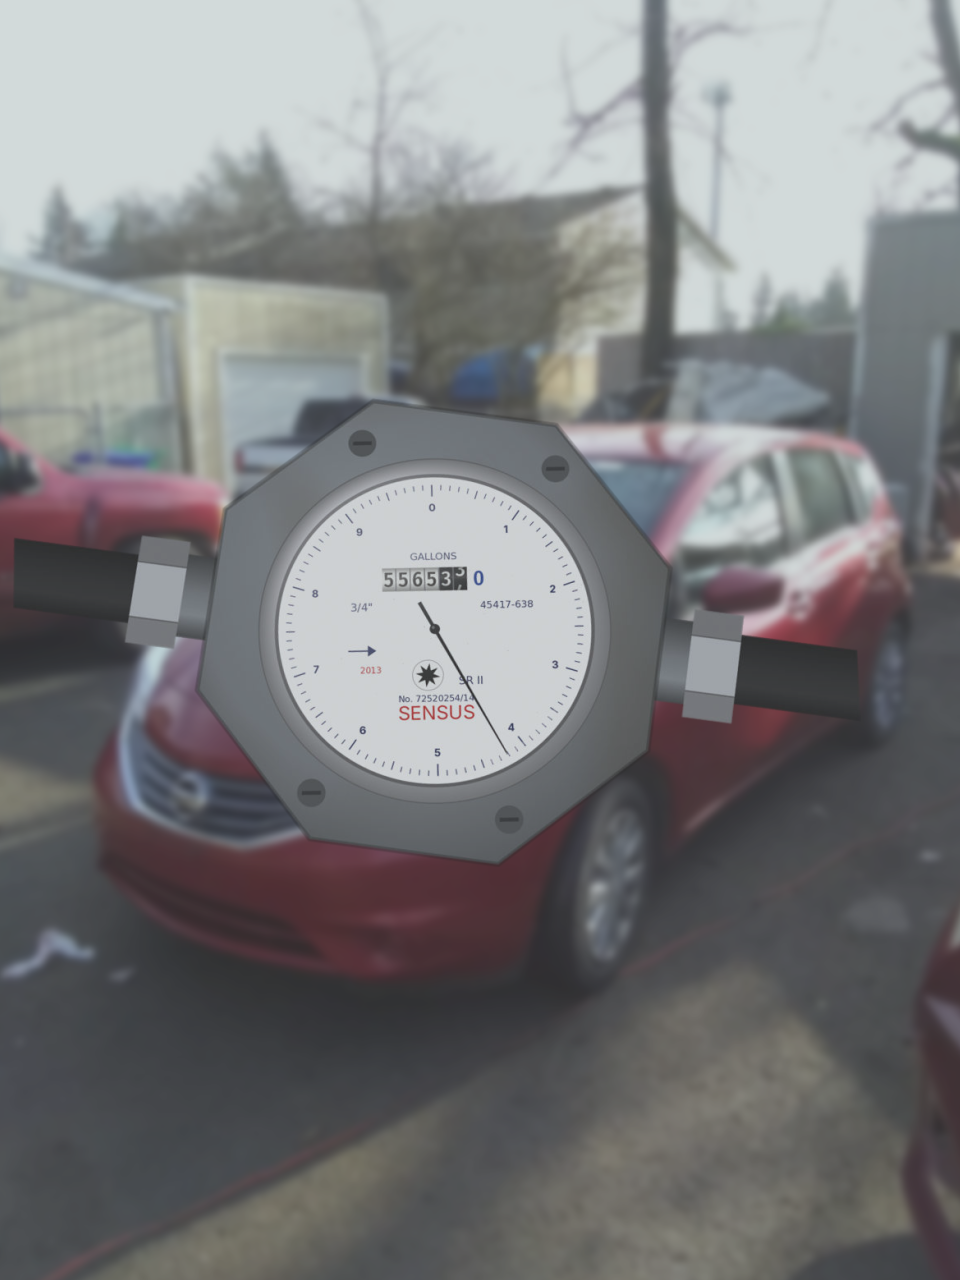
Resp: 5565334.2,gal
